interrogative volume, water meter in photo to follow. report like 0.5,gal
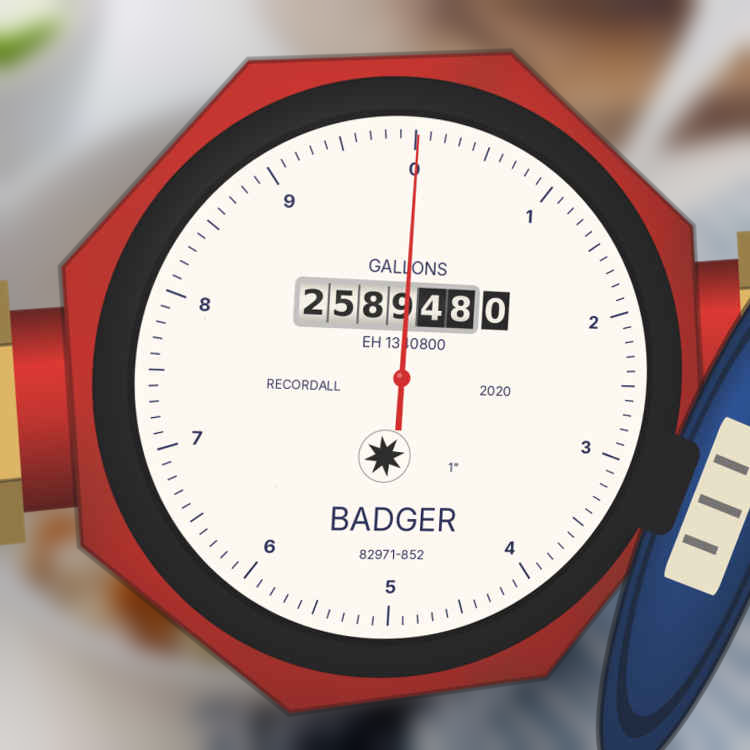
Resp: 2589480.0,gal
